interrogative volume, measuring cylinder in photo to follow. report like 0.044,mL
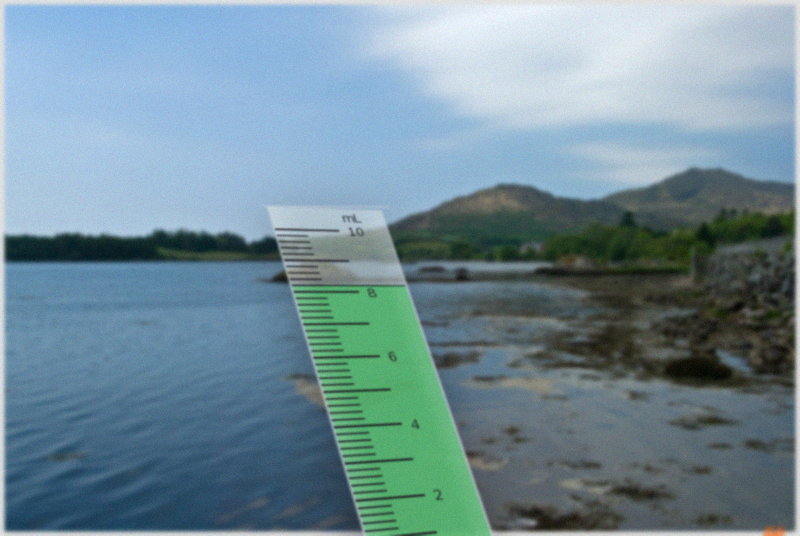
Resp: 8.2,mL
